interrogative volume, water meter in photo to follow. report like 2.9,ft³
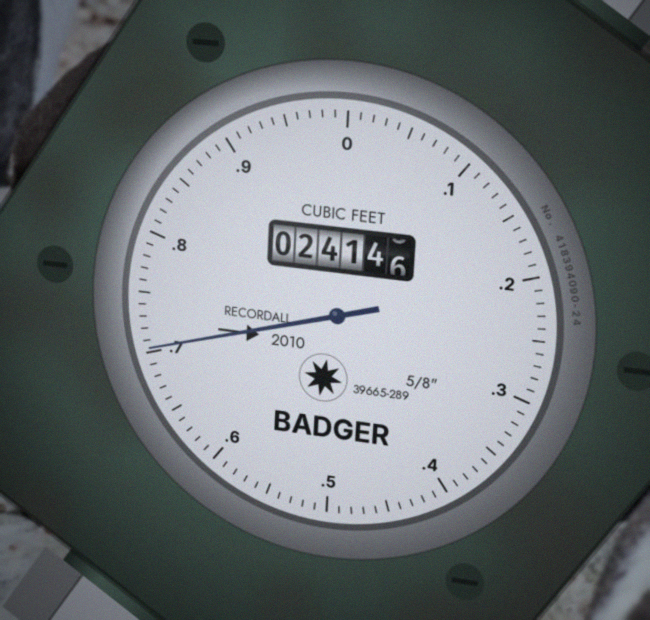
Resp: 24145.70,ft³
